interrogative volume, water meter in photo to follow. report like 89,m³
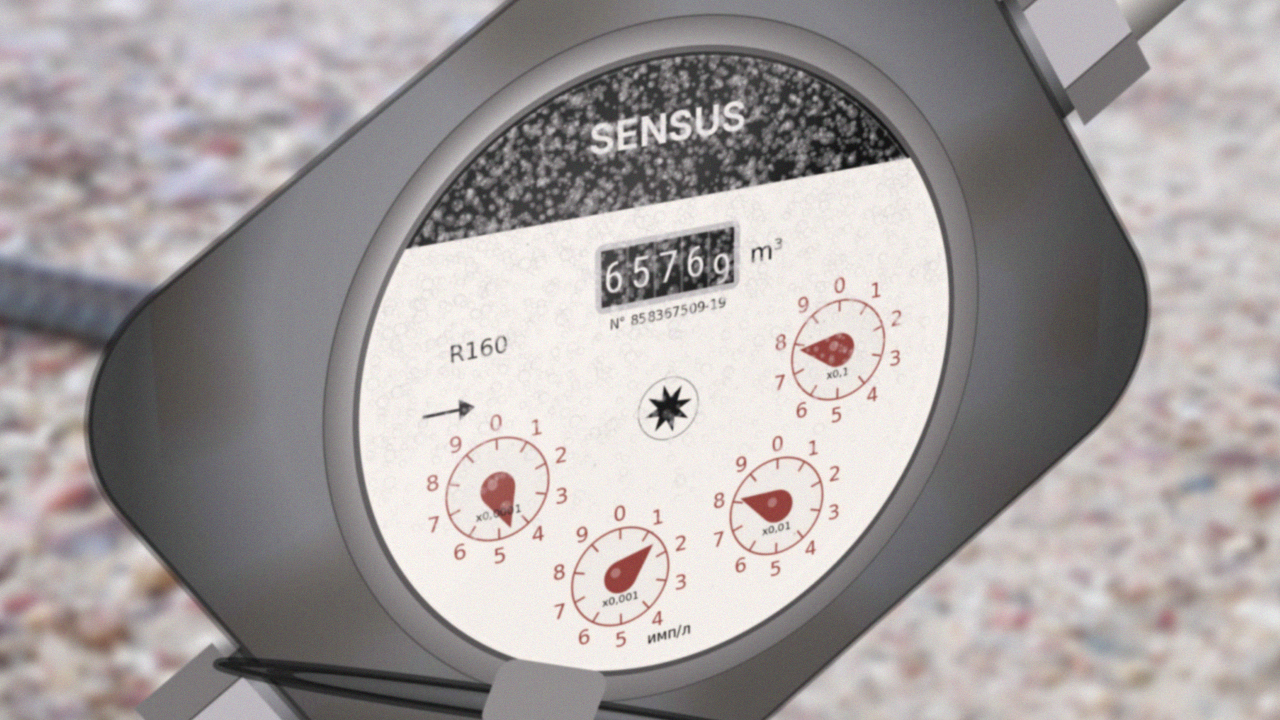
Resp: 65768.7814,m³
